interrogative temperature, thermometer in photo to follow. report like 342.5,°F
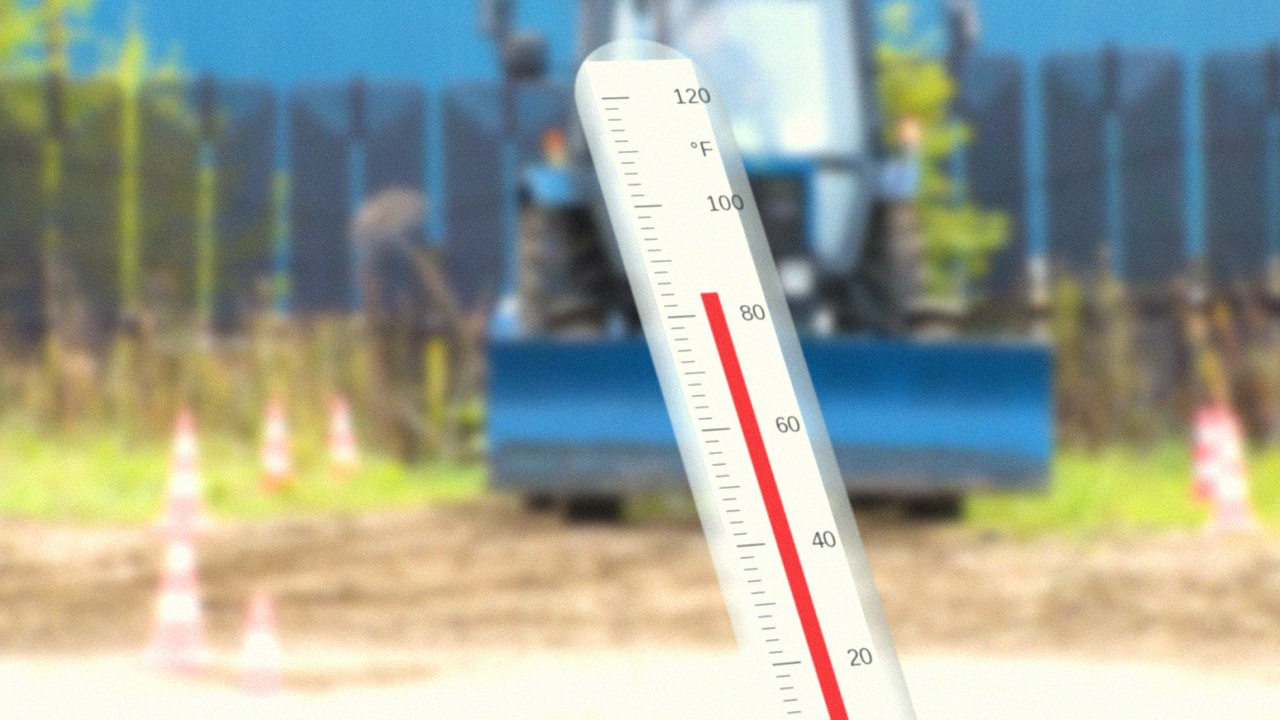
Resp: 84,°F
